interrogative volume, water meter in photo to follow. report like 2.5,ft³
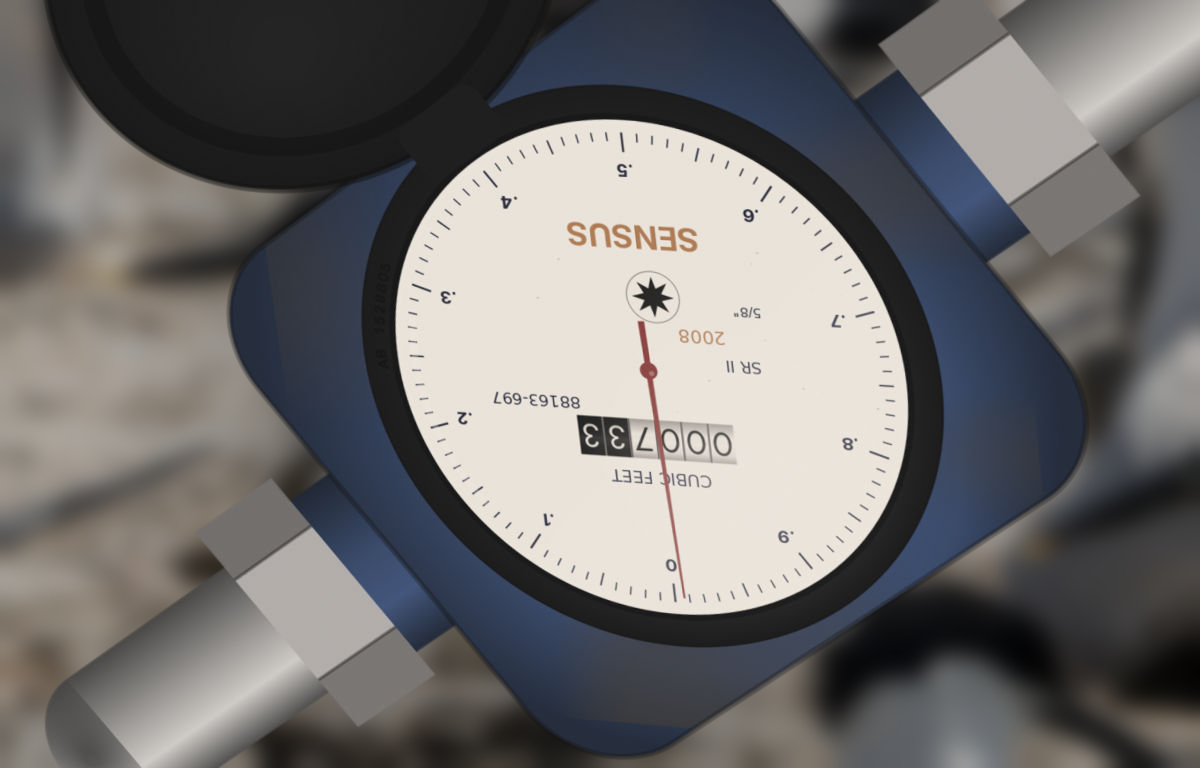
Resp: 732.99,ft³
